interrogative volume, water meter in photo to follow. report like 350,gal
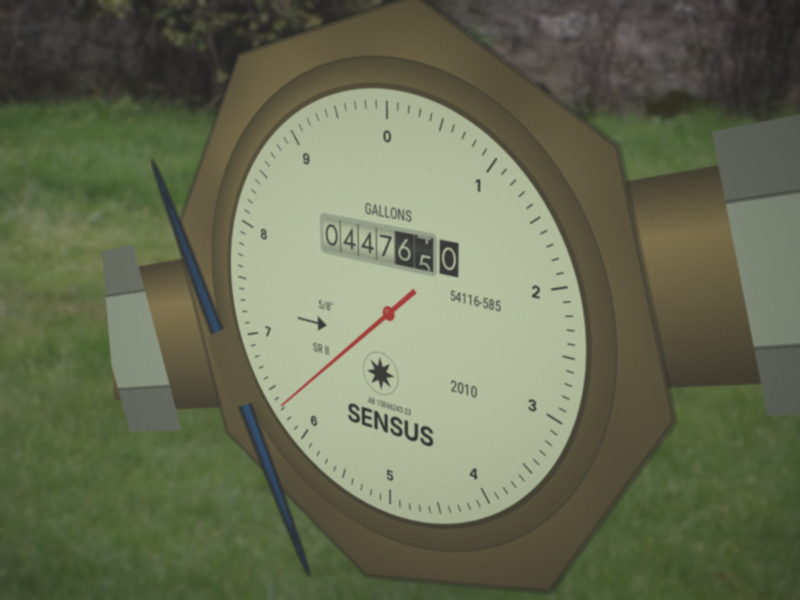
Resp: 447646.3,gal
